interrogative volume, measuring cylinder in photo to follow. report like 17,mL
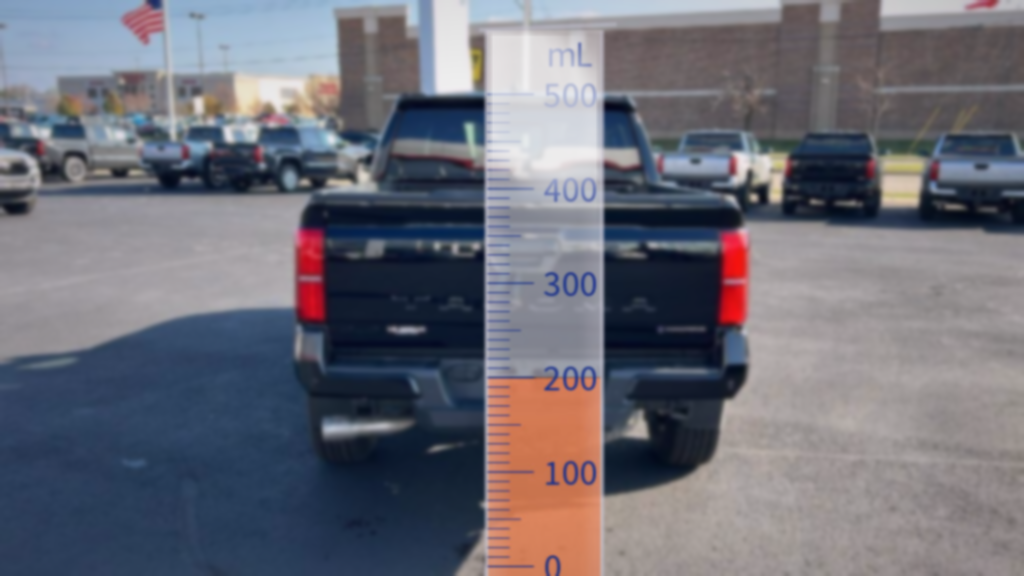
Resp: 200,mL
